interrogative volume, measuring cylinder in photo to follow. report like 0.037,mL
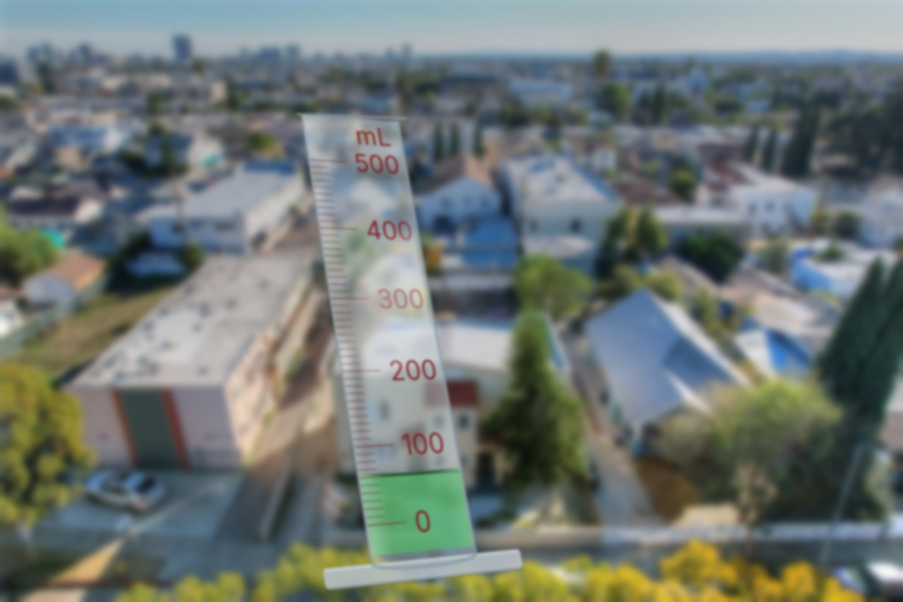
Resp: 60,mL
